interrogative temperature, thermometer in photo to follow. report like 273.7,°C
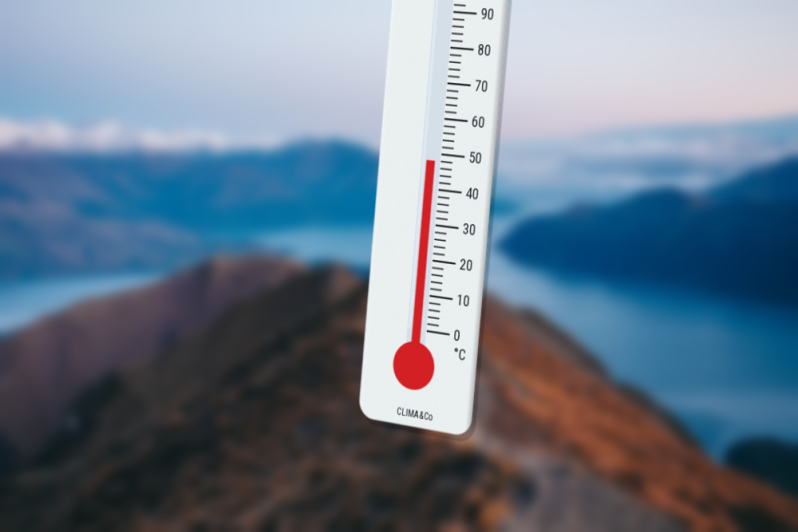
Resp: 48,°C
